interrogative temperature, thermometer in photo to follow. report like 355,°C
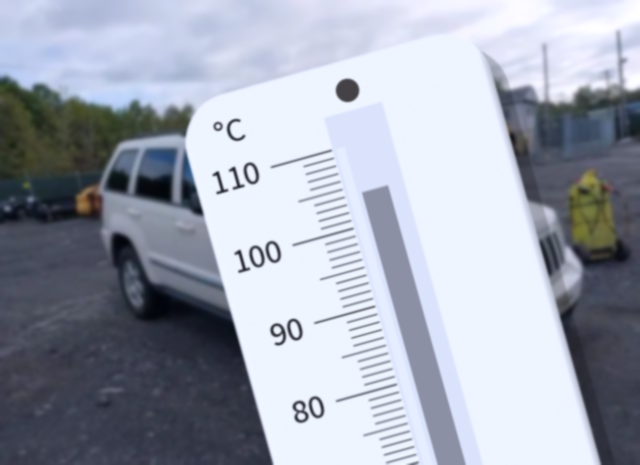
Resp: 104,°C
